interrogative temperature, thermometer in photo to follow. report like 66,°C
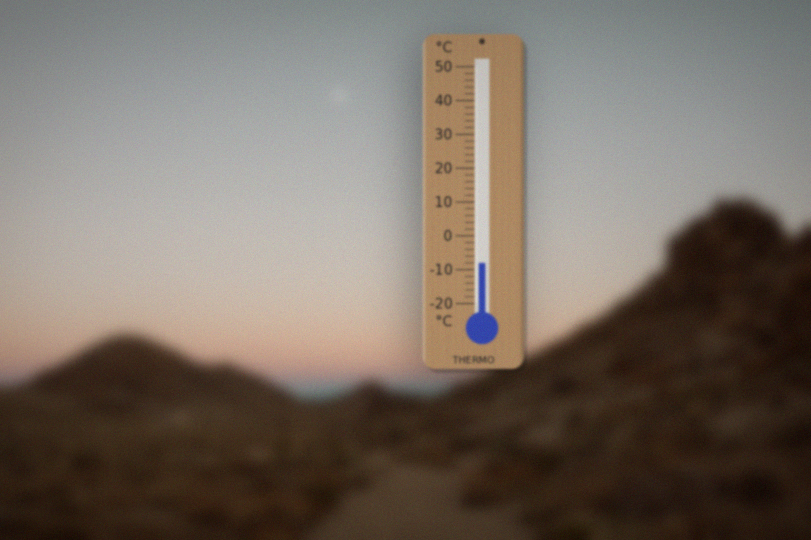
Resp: -8,°C
